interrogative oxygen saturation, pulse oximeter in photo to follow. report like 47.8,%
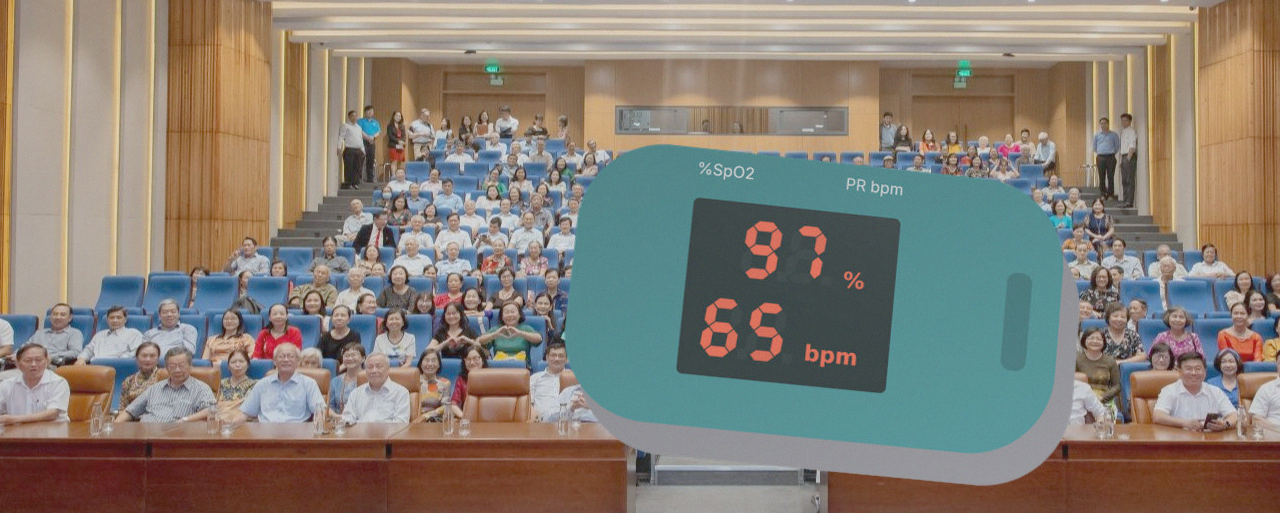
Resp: 97,%
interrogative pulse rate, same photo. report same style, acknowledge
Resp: 65,bpm
